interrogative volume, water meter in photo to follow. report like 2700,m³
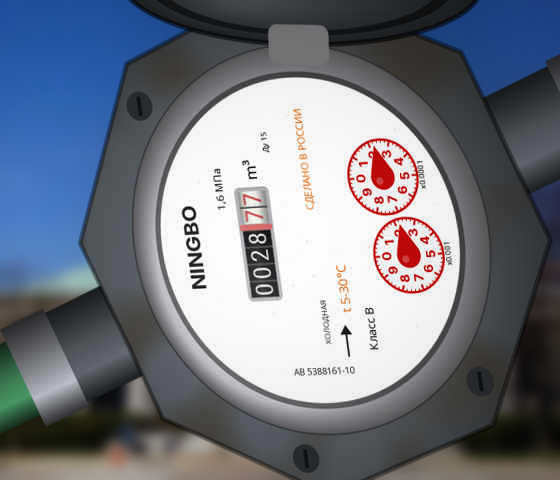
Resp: 28.7722,m³
